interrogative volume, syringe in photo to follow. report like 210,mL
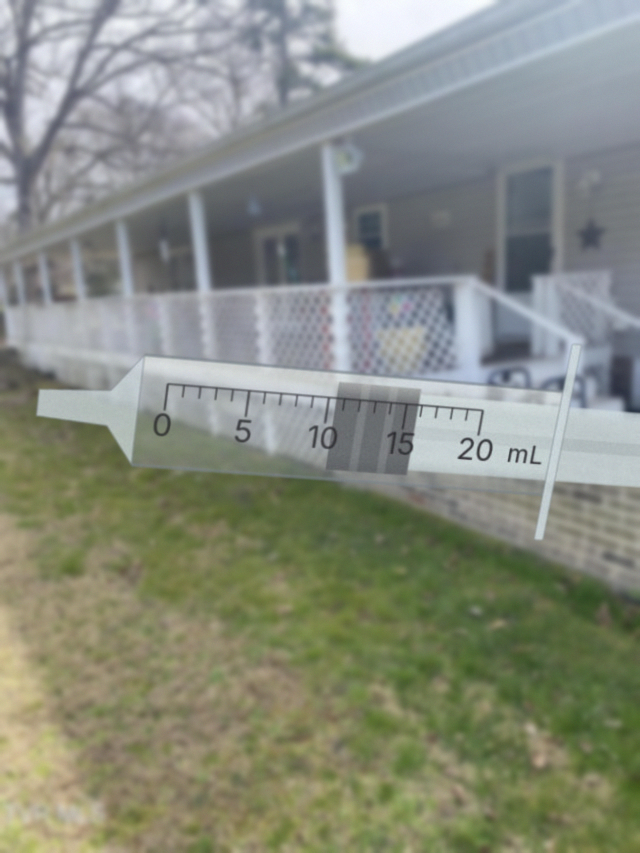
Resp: 10.5,mL
